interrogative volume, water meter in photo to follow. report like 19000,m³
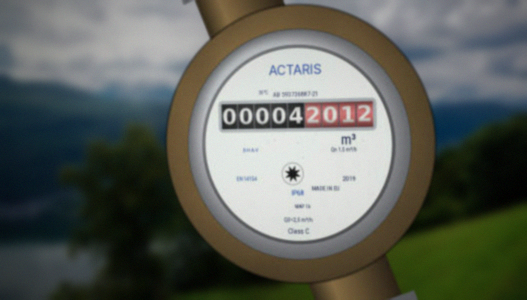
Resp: 4.2012,m³
